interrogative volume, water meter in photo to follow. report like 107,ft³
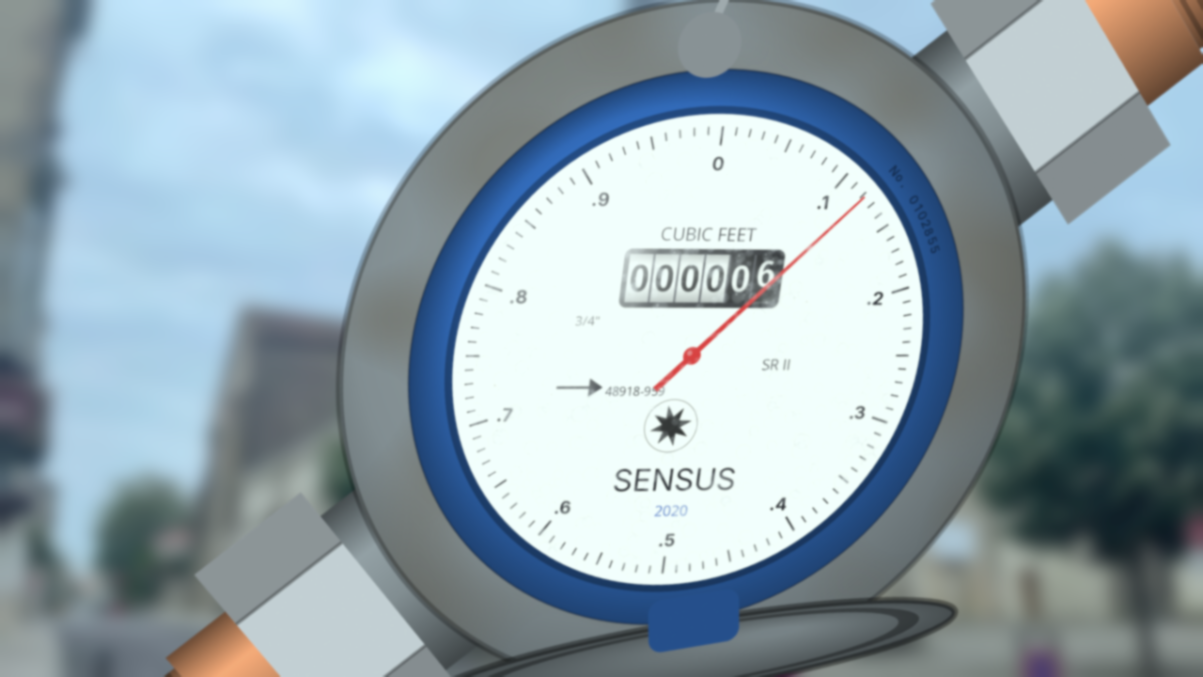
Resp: 6.12,ft³
